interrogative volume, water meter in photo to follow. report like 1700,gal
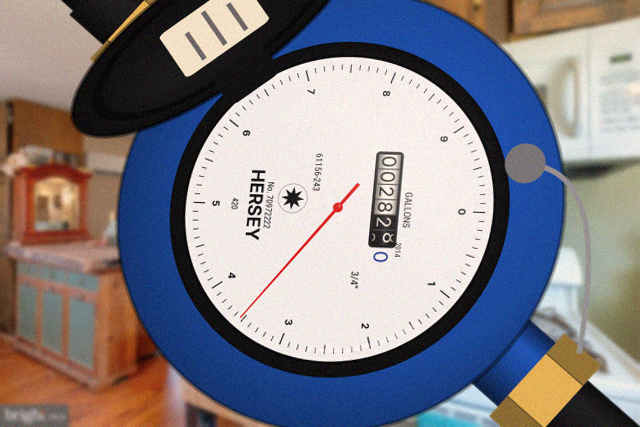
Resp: 28283.5,gal
